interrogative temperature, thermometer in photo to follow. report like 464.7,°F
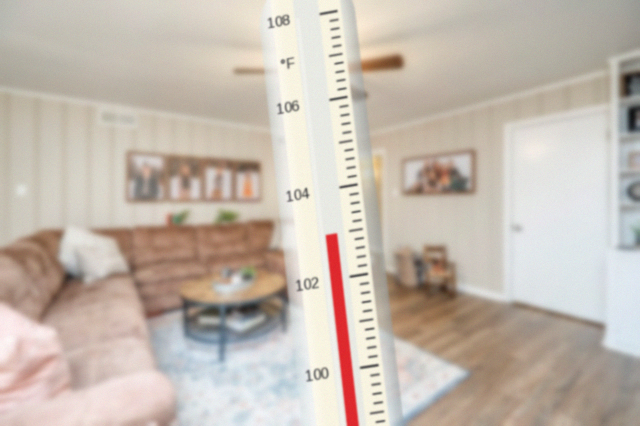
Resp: 103,°F
